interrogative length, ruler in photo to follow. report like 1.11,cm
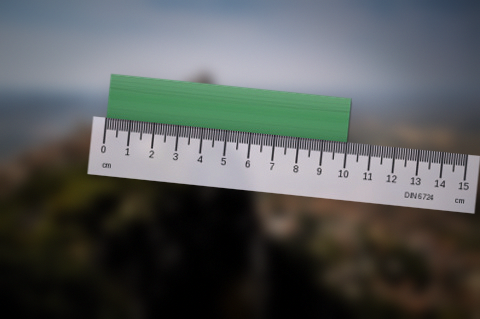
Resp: 10,cm
